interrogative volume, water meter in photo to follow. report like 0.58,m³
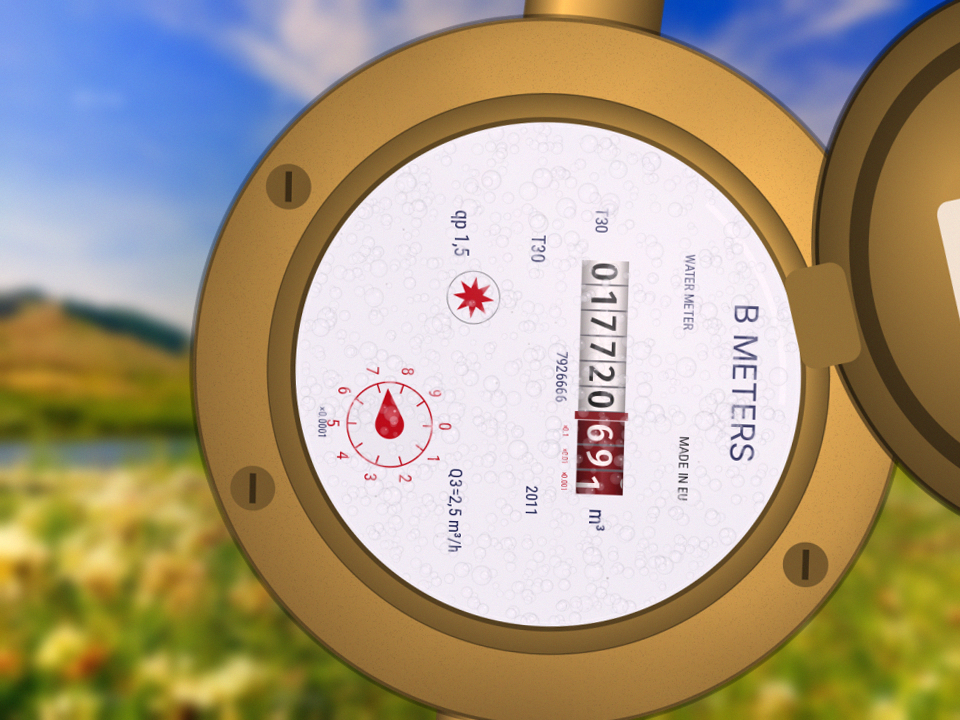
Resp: 17720.6907,m³
